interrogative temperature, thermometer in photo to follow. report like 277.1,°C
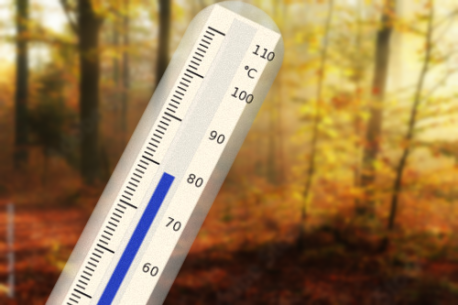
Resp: 79,°C
